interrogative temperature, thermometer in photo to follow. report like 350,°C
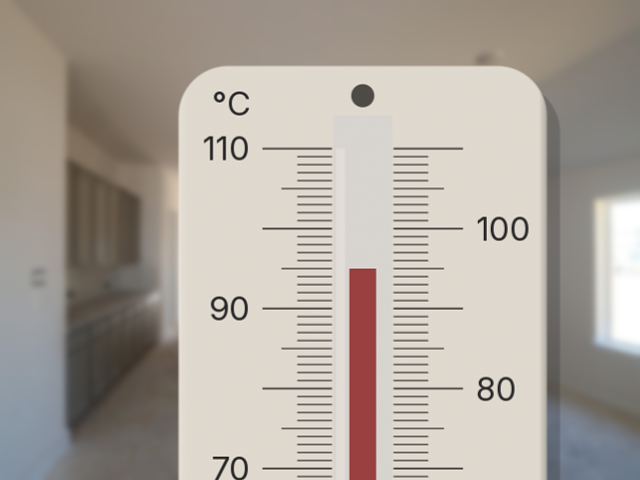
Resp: 95,°C
